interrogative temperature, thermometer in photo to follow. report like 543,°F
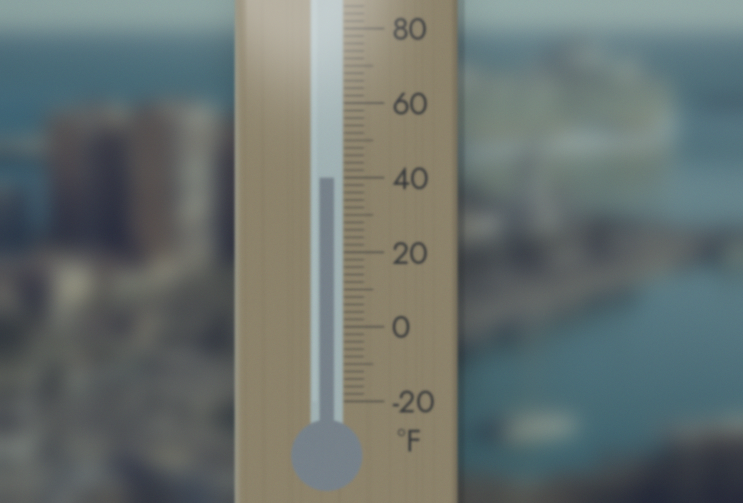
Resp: 40,°F
